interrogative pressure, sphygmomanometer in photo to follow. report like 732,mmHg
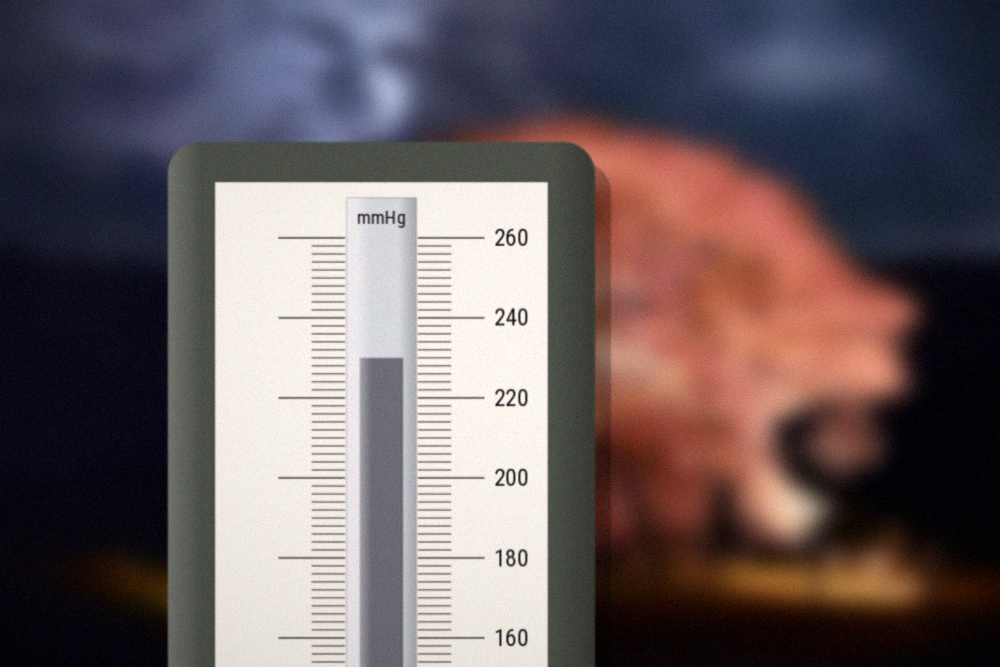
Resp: 230,mmHg
